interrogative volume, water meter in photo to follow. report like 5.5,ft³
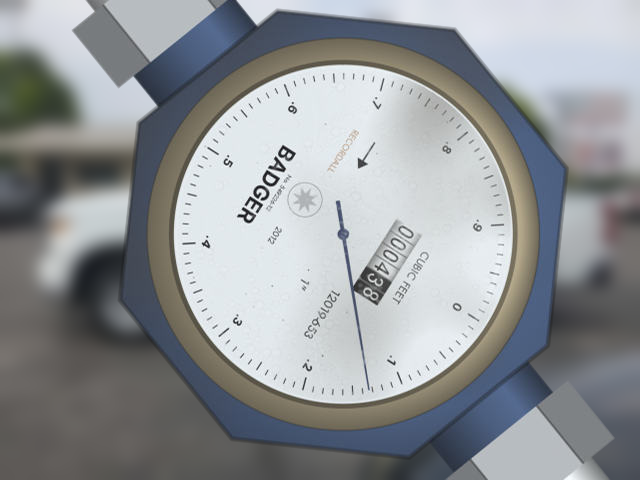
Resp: 438.13,ft³
